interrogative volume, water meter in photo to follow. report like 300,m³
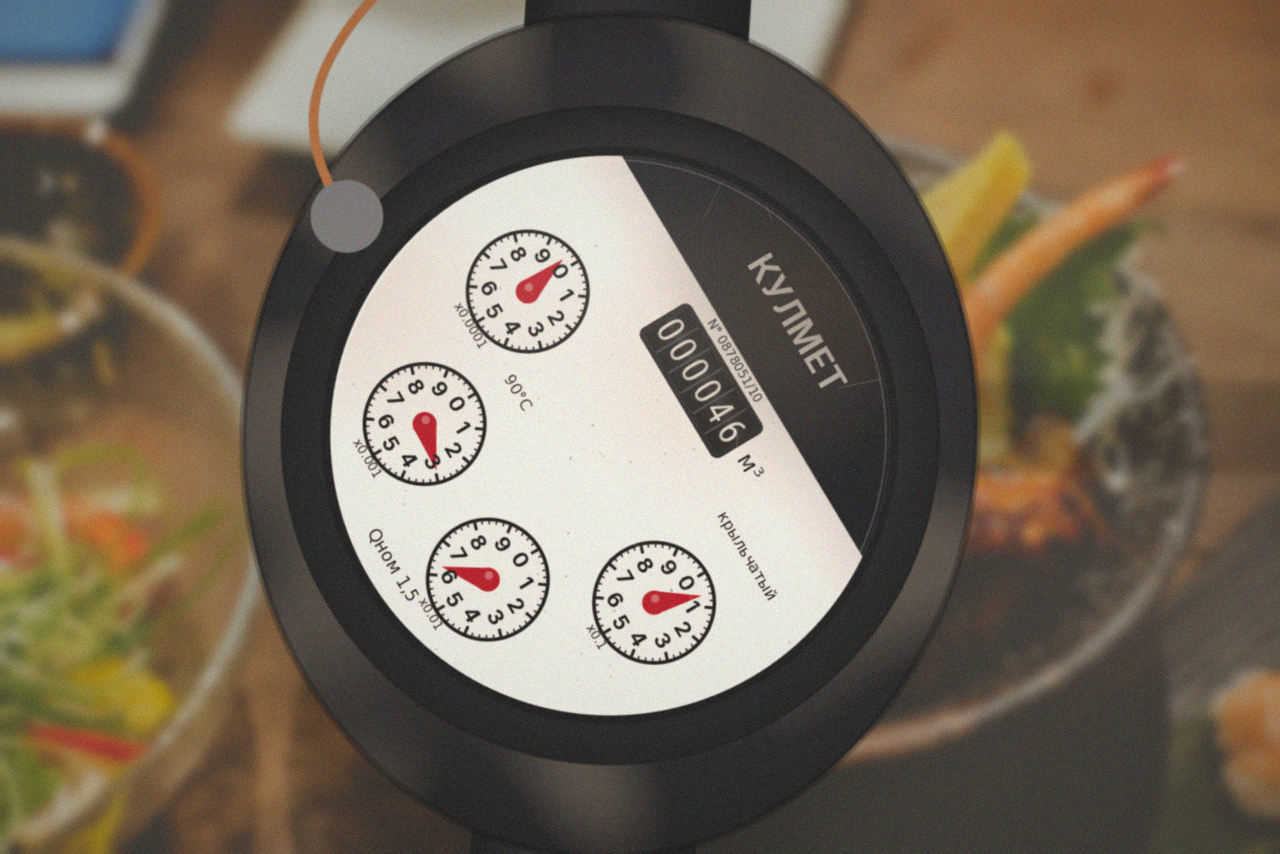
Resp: 46.0629,m³
